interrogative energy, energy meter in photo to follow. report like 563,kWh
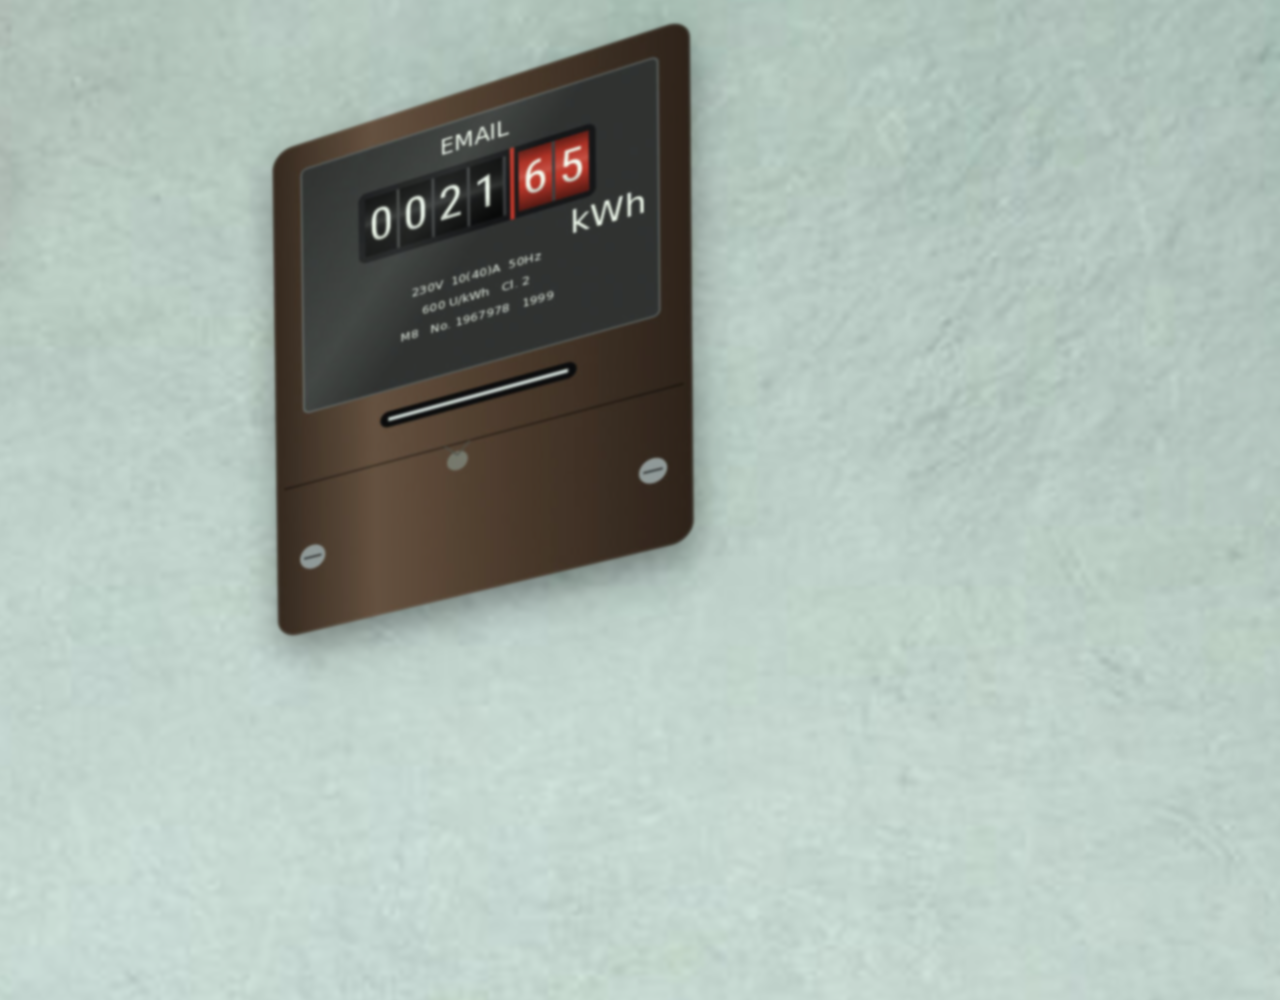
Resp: 21.65,kWh
